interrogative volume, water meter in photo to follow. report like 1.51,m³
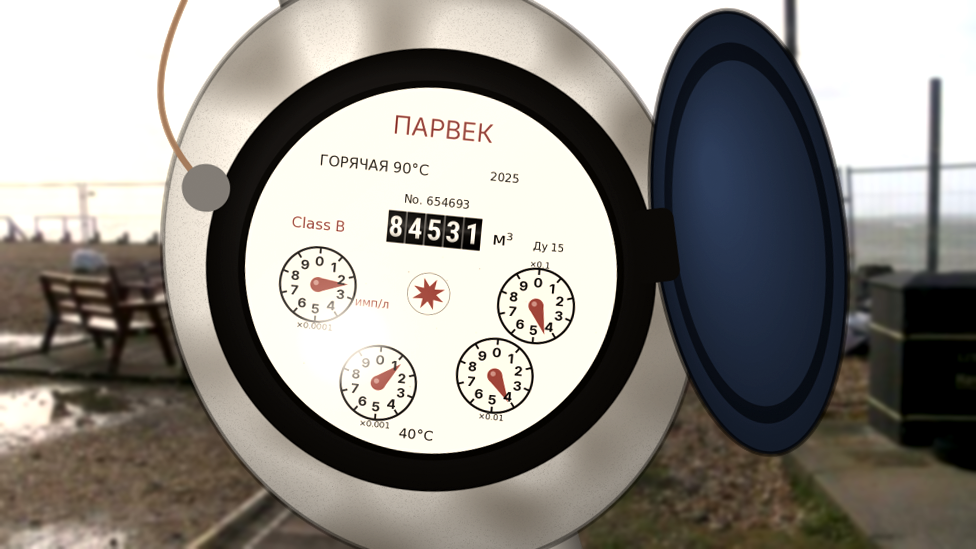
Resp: 84531.4412,m³
